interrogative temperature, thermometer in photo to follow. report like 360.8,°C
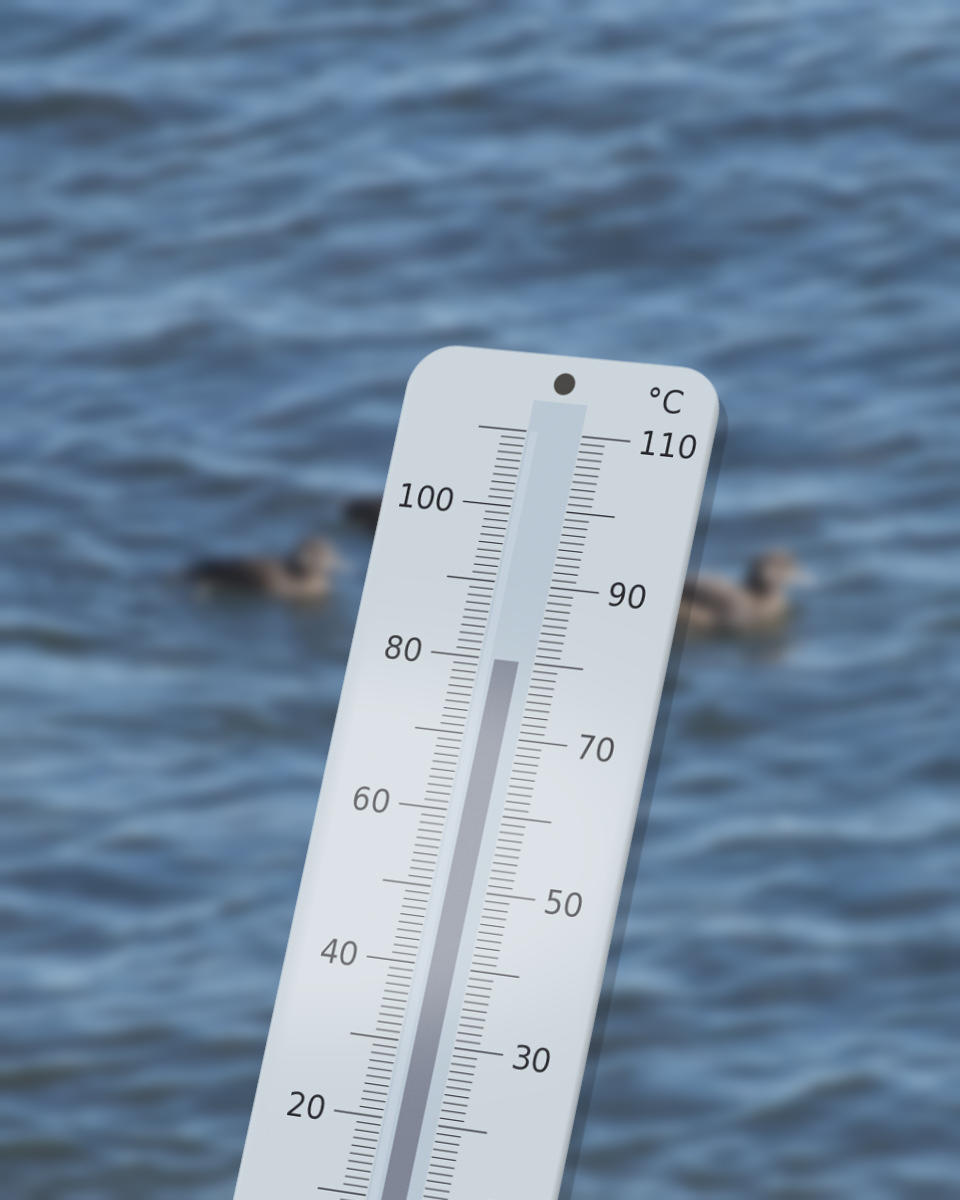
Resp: 80,°C
